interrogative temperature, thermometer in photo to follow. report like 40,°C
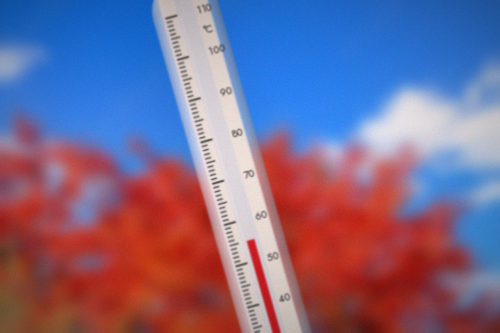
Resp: 55,°C
